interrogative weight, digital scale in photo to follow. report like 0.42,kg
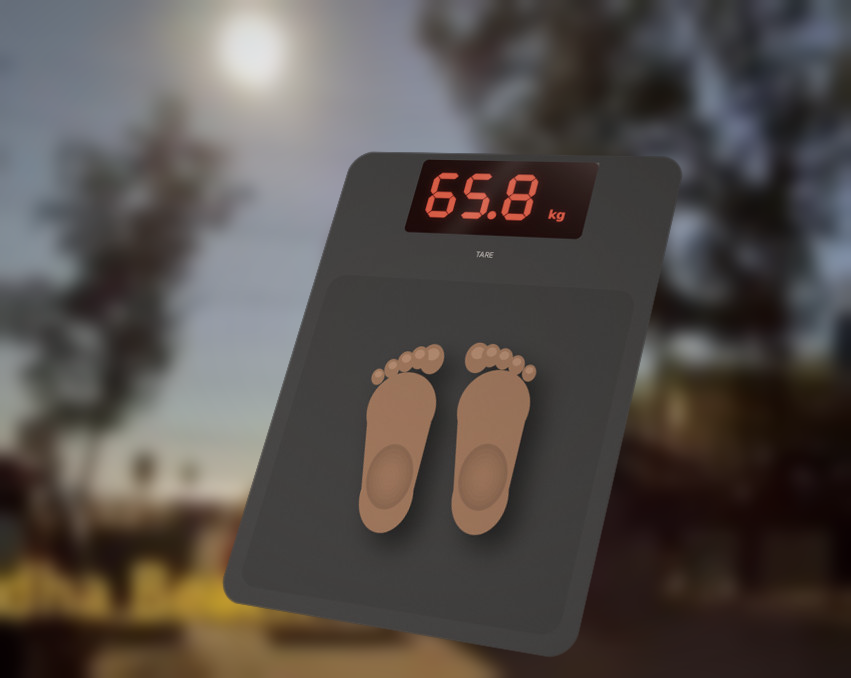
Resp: 65.8,kg
